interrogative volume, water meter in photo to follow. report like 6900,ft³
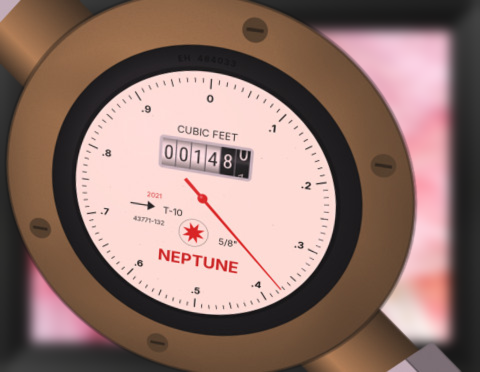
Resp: 1480.37,ft³
